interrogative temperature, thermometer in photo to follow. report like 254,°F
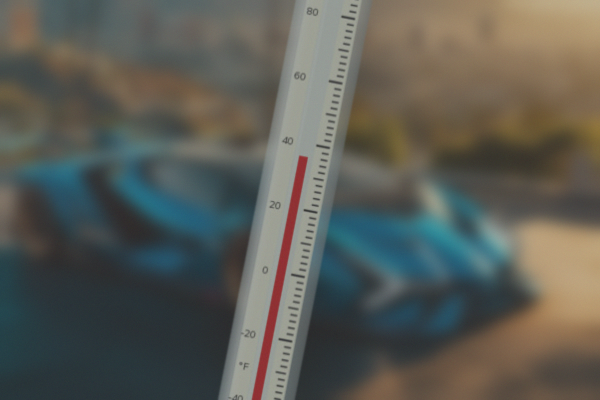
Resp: 36,°F
